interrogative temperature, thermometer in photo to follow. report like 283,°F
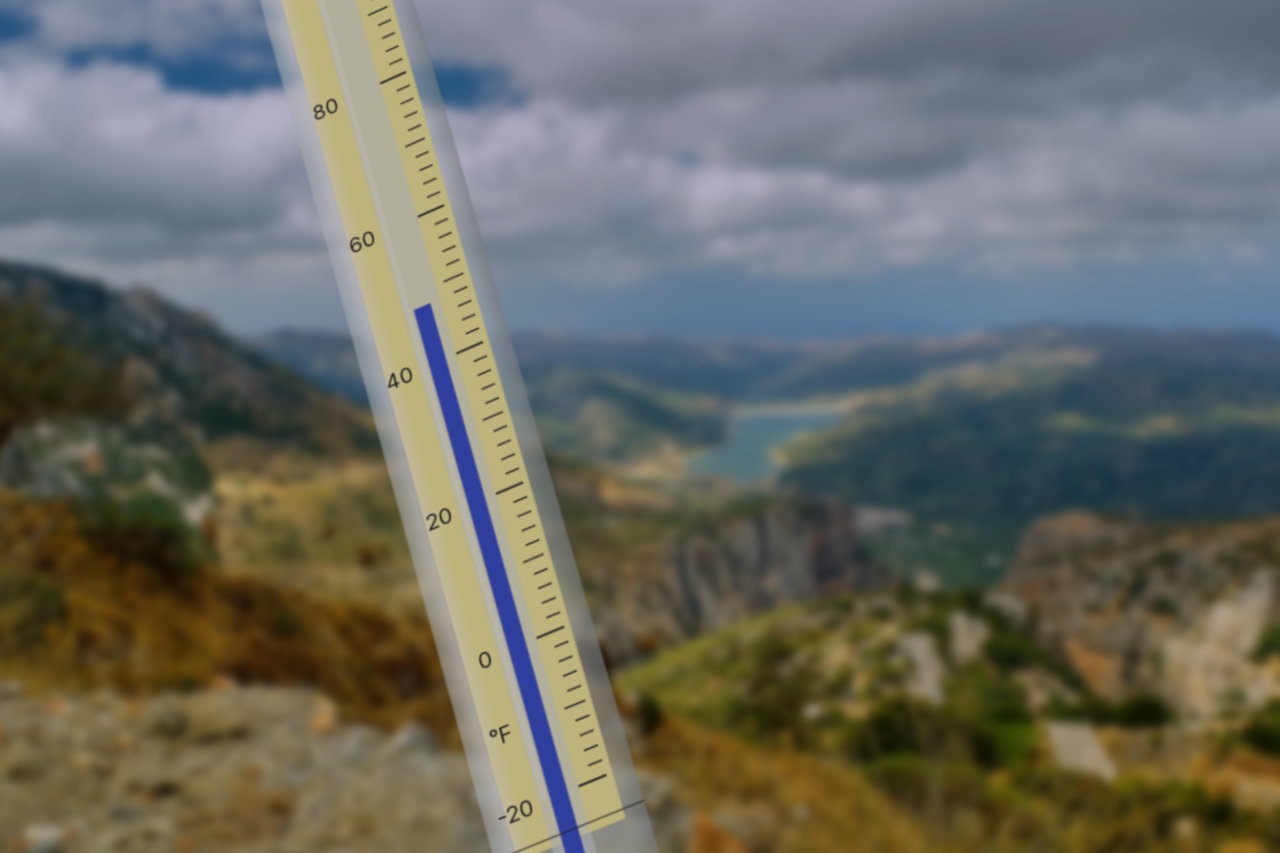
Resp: 48,°F
